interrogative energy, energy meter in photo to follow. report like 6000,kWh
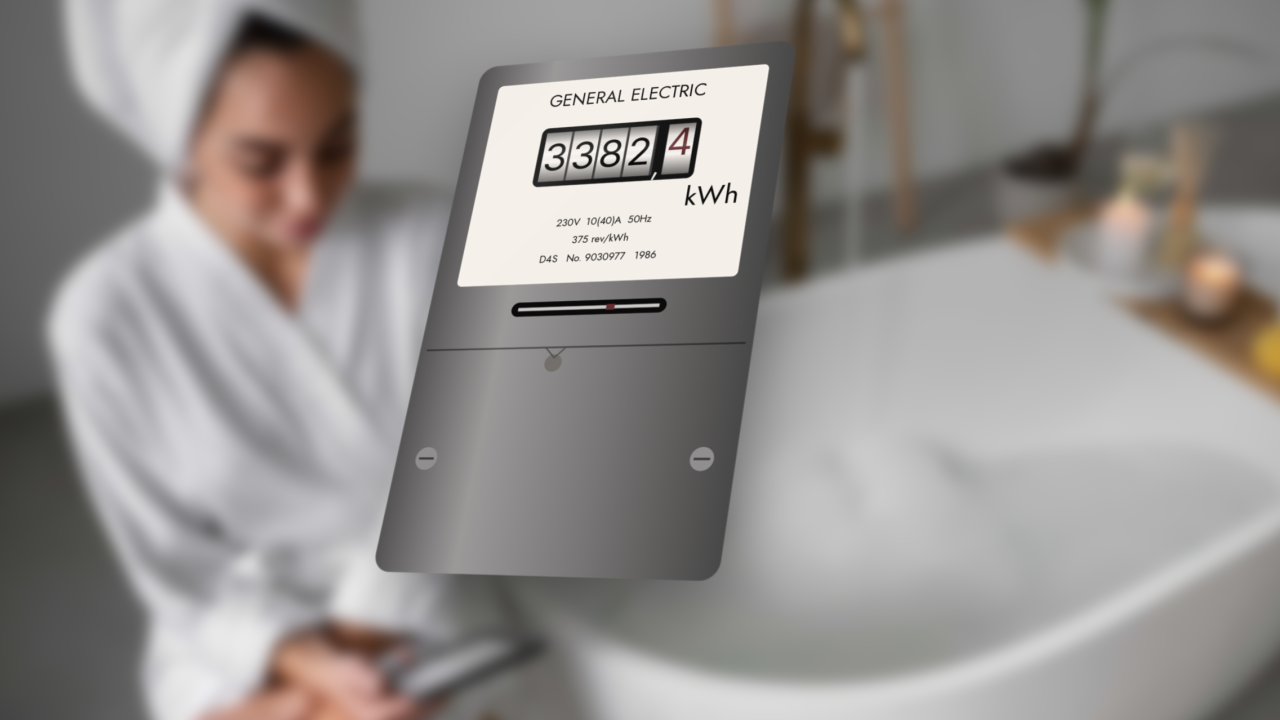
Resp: 3382.4,kWh
